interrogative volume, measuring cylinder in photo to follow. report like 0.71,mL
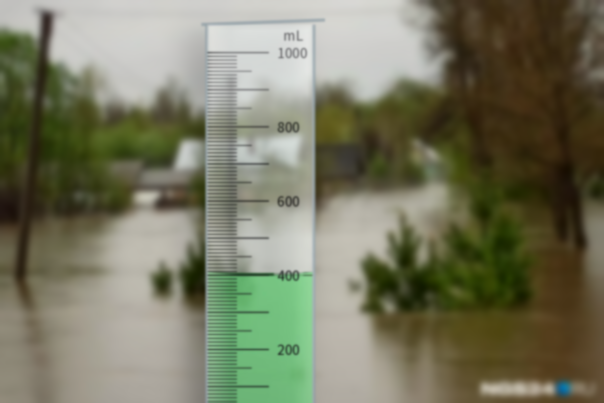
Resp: 400,mL
